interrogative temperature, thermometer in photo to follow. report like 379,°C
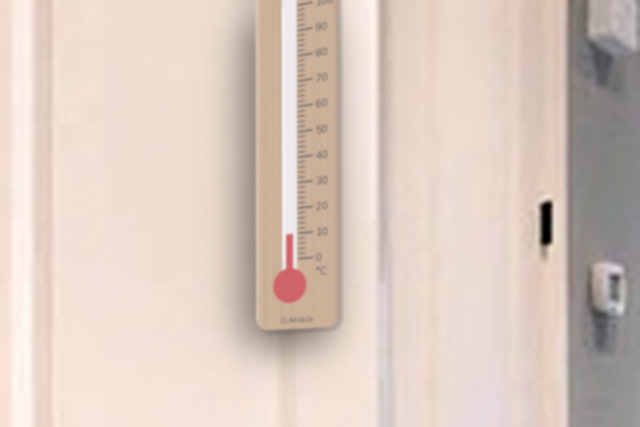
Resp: 10,°C
